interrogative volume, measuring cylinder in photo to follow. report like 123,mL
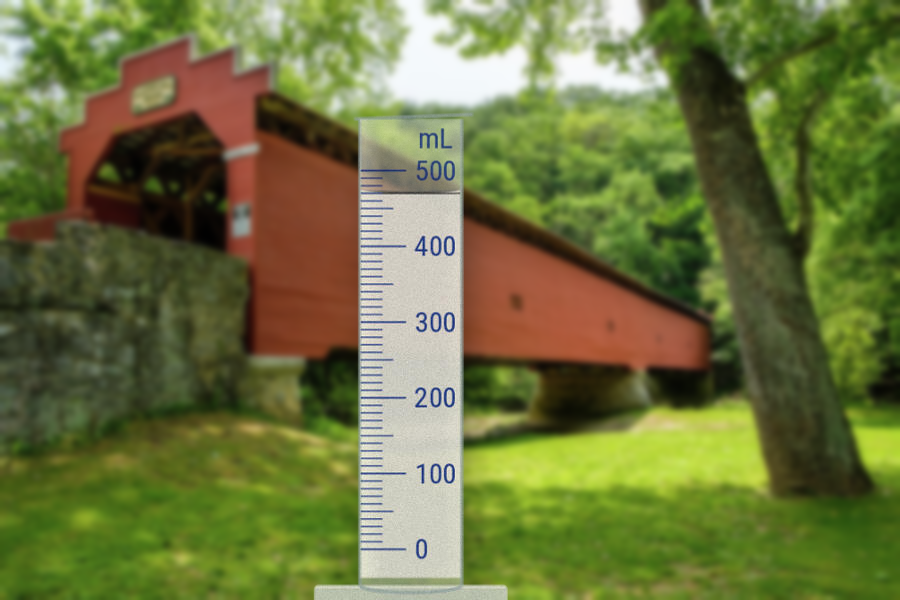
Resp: 470,mL
